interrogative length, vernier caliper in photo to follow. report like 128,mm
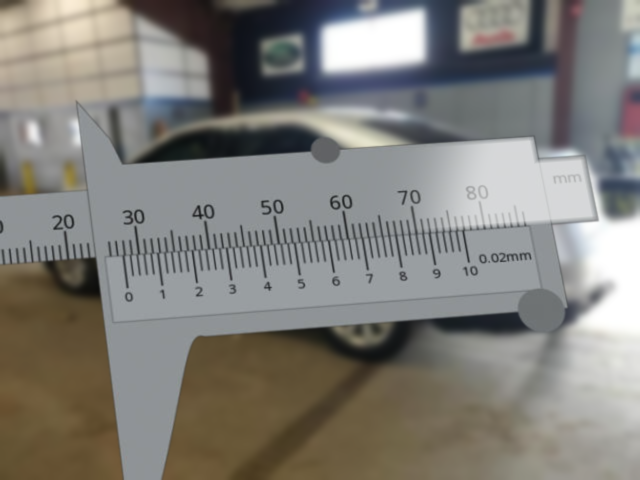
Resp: 27.8,mm
